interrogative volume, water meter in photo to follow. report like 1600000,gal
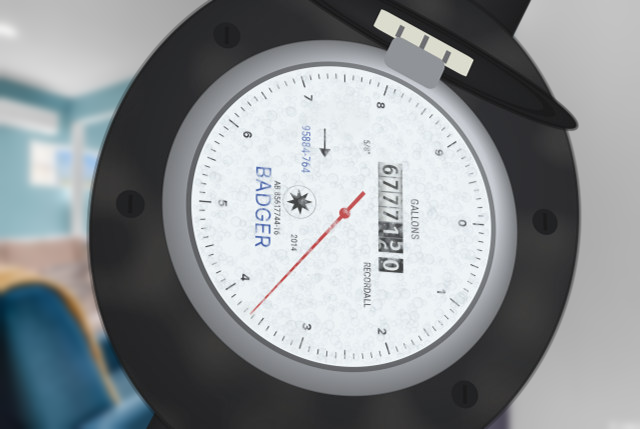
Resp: 6777153.6,gal
